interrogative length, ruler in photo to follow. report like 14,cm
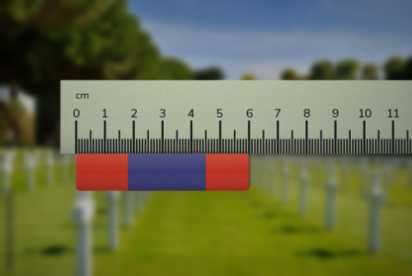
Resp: 6,cm
